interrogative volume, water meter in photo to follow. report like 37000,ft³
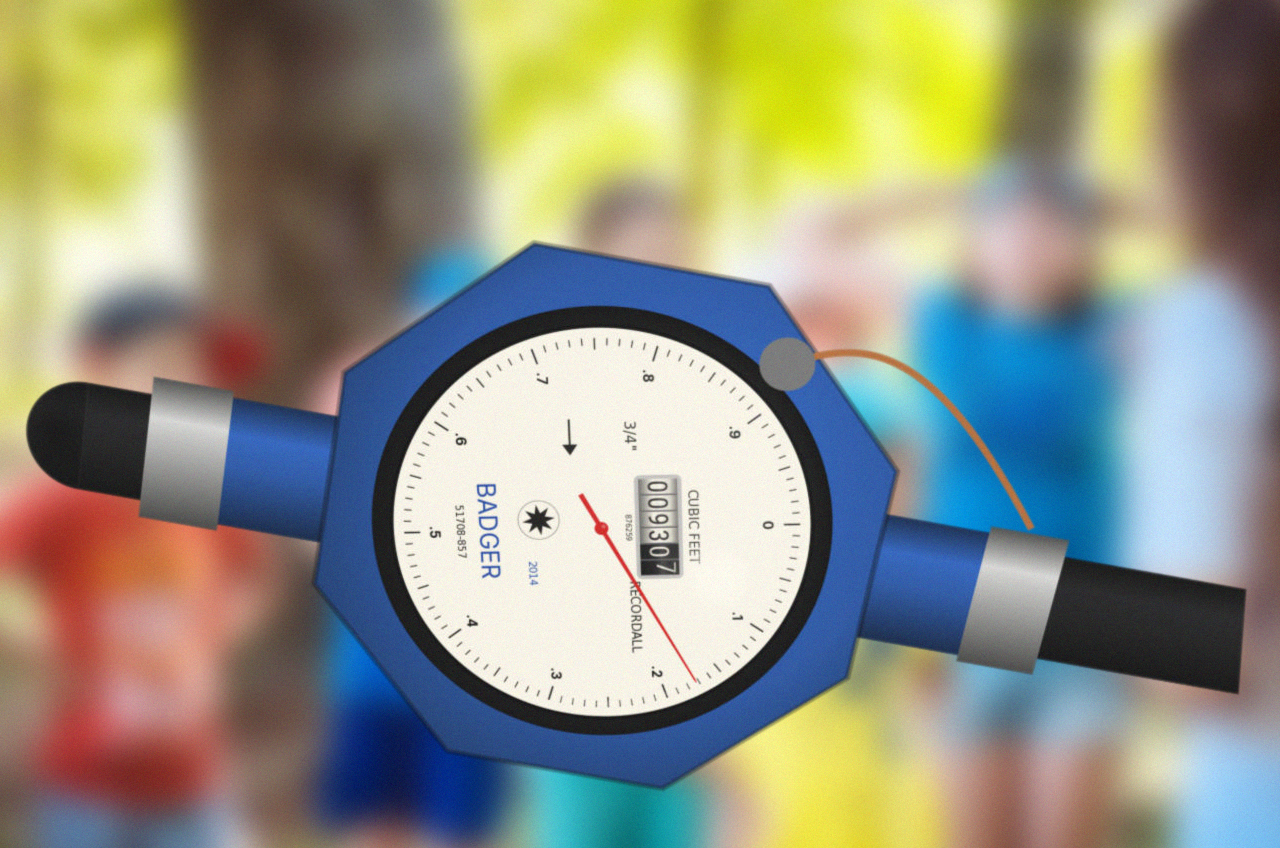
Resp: 9307.17,ft³
